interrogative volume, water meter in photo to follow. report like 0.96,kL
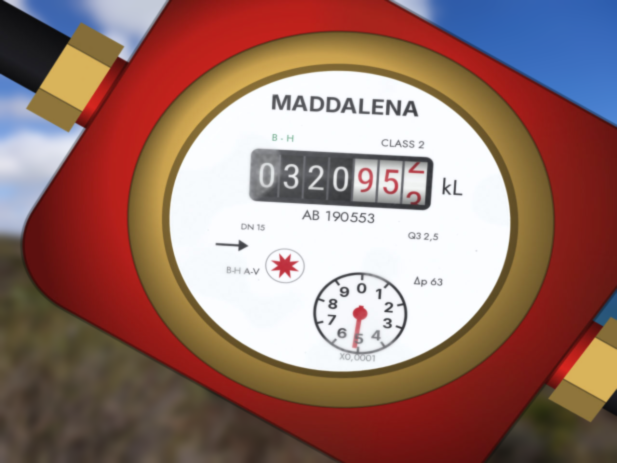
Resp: 320.9525,kL
